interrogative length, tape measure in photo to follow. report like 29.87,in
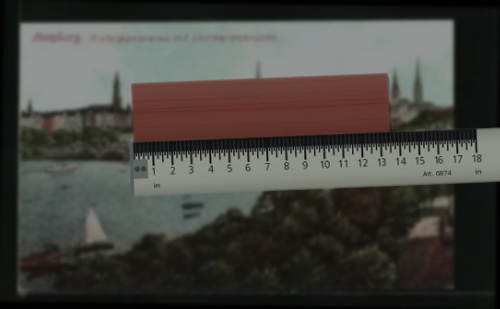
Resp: 13.5,in
